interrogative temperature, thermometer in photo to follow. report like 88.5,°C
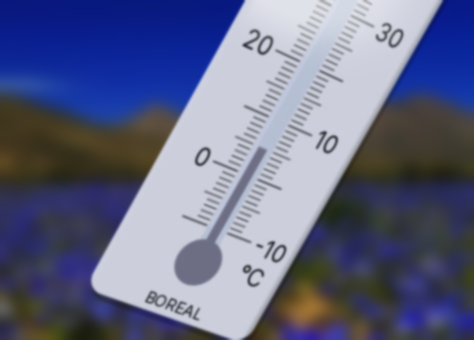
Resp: 5,°C
